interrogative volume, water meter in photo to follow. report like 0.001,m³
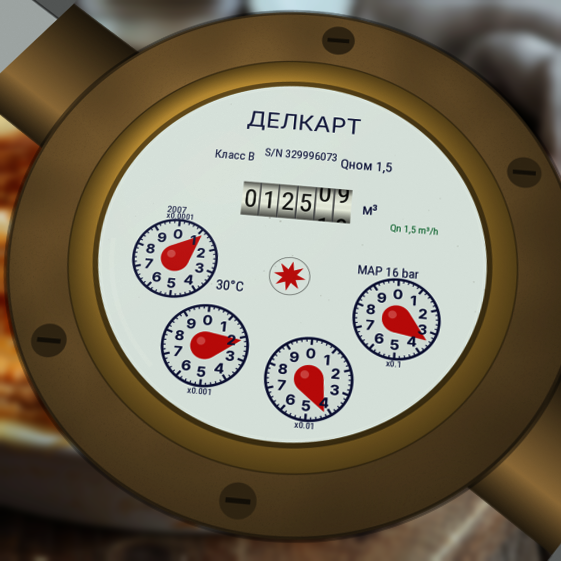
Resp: 12509.3421,m³
